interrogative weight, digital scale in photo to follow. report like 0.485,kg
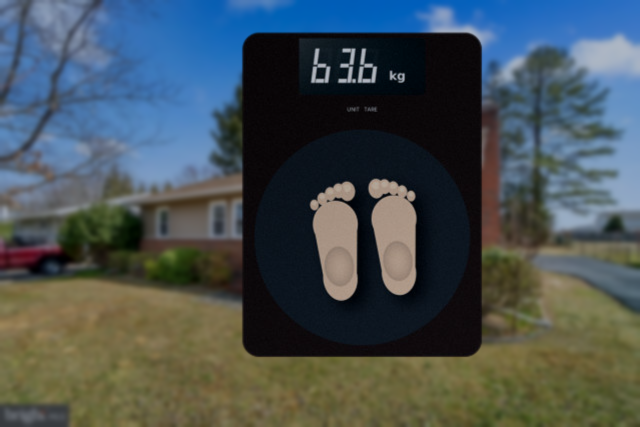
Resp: 63.6,kg
